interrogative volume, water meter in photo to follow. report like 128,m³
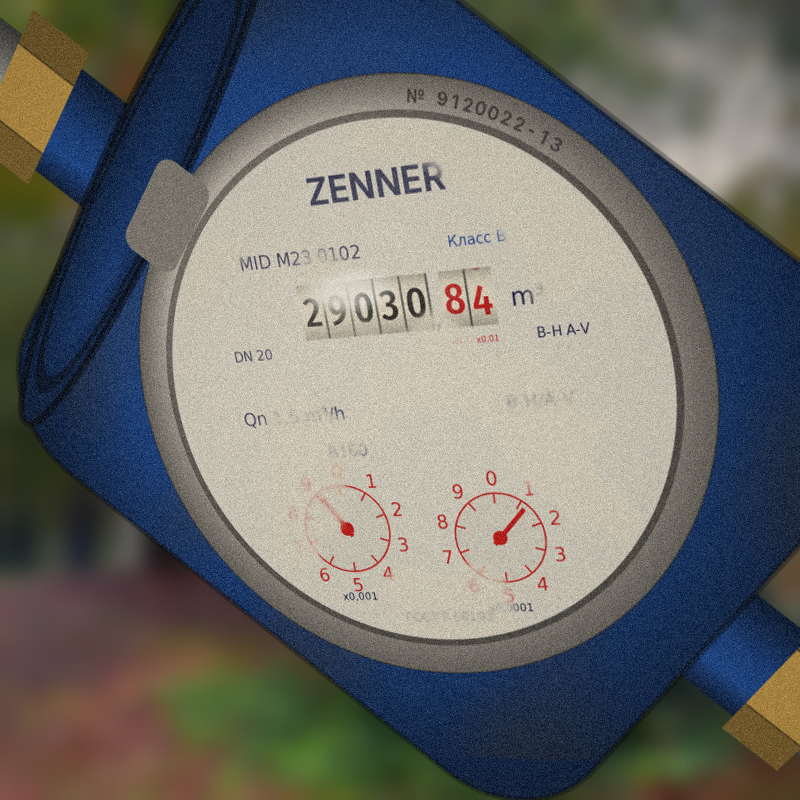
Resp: 29030.8391,m³
